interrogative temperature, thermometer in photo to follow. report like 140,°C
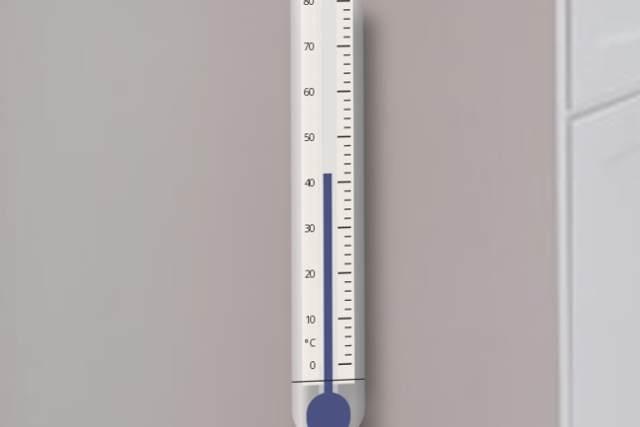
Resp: 42,°C
